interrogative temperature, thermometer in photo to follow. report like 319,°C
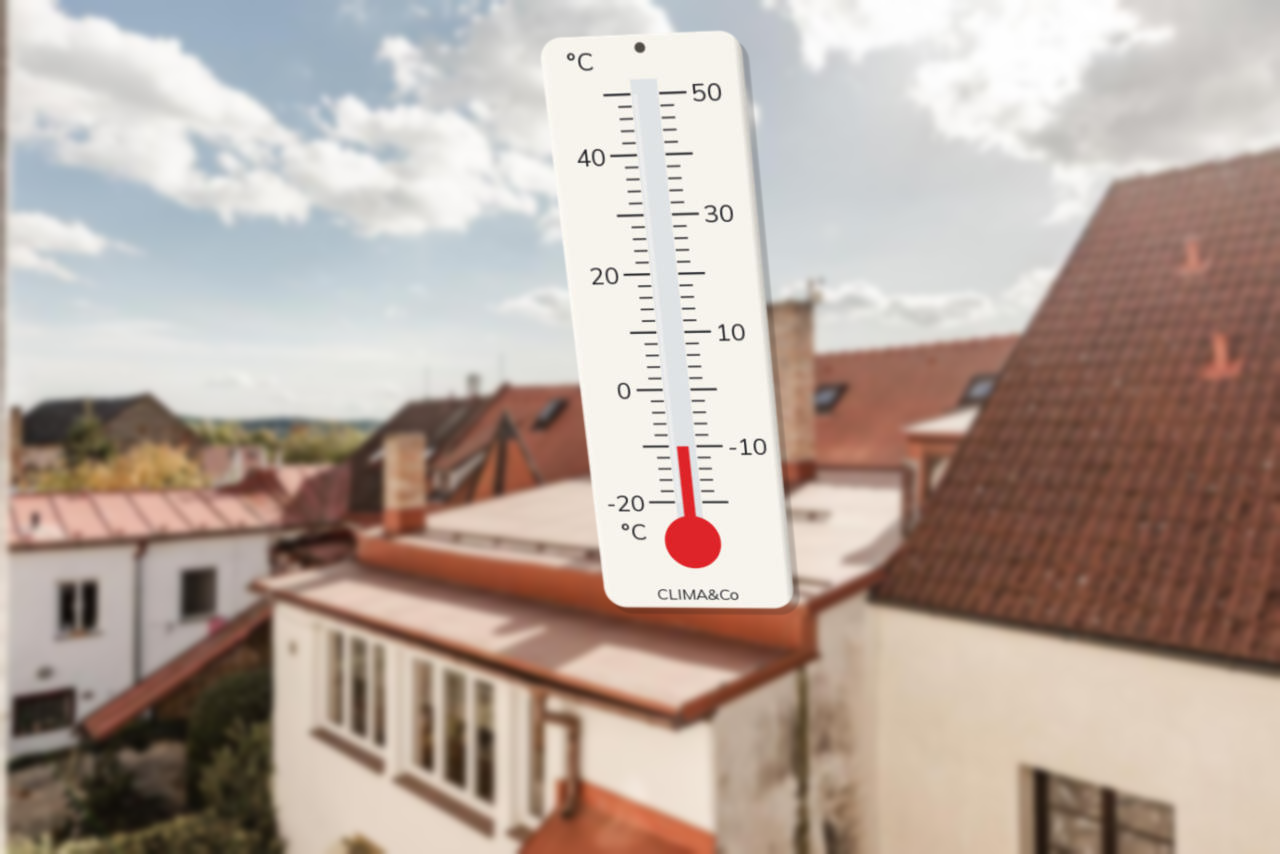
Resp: -10,°C
